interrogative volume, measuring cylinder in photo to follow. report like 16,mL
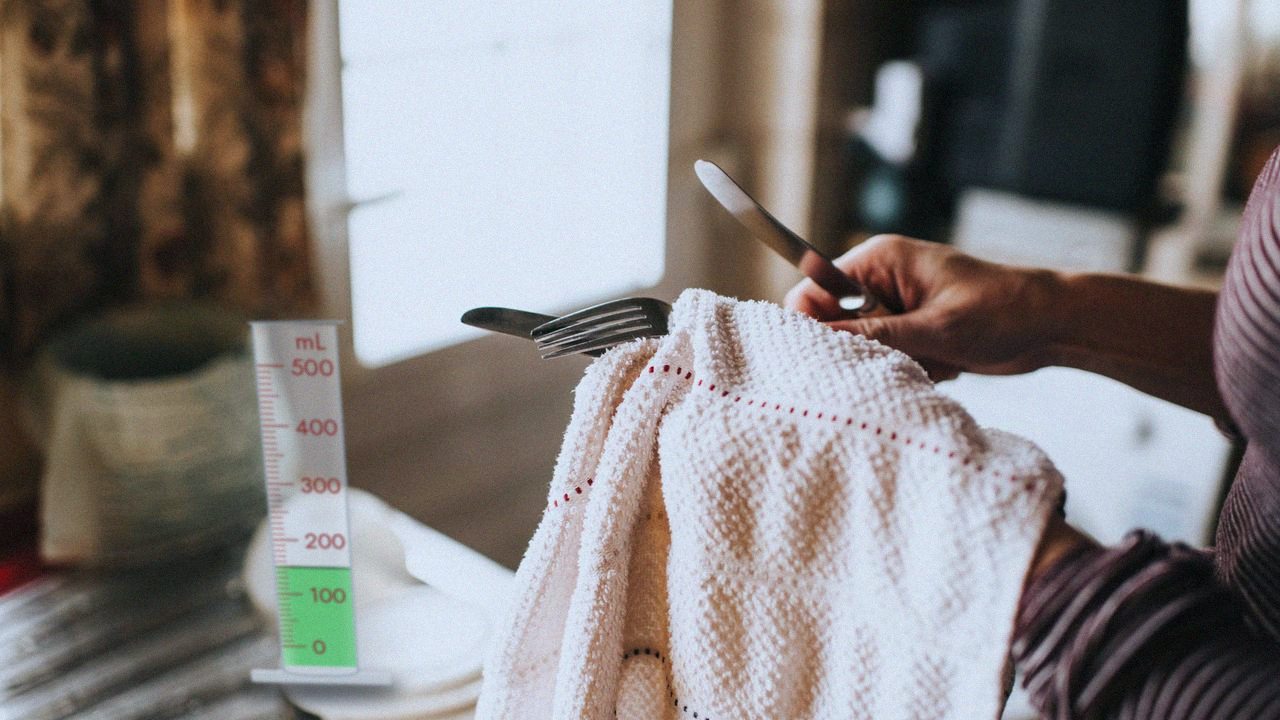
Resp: 150,mL
